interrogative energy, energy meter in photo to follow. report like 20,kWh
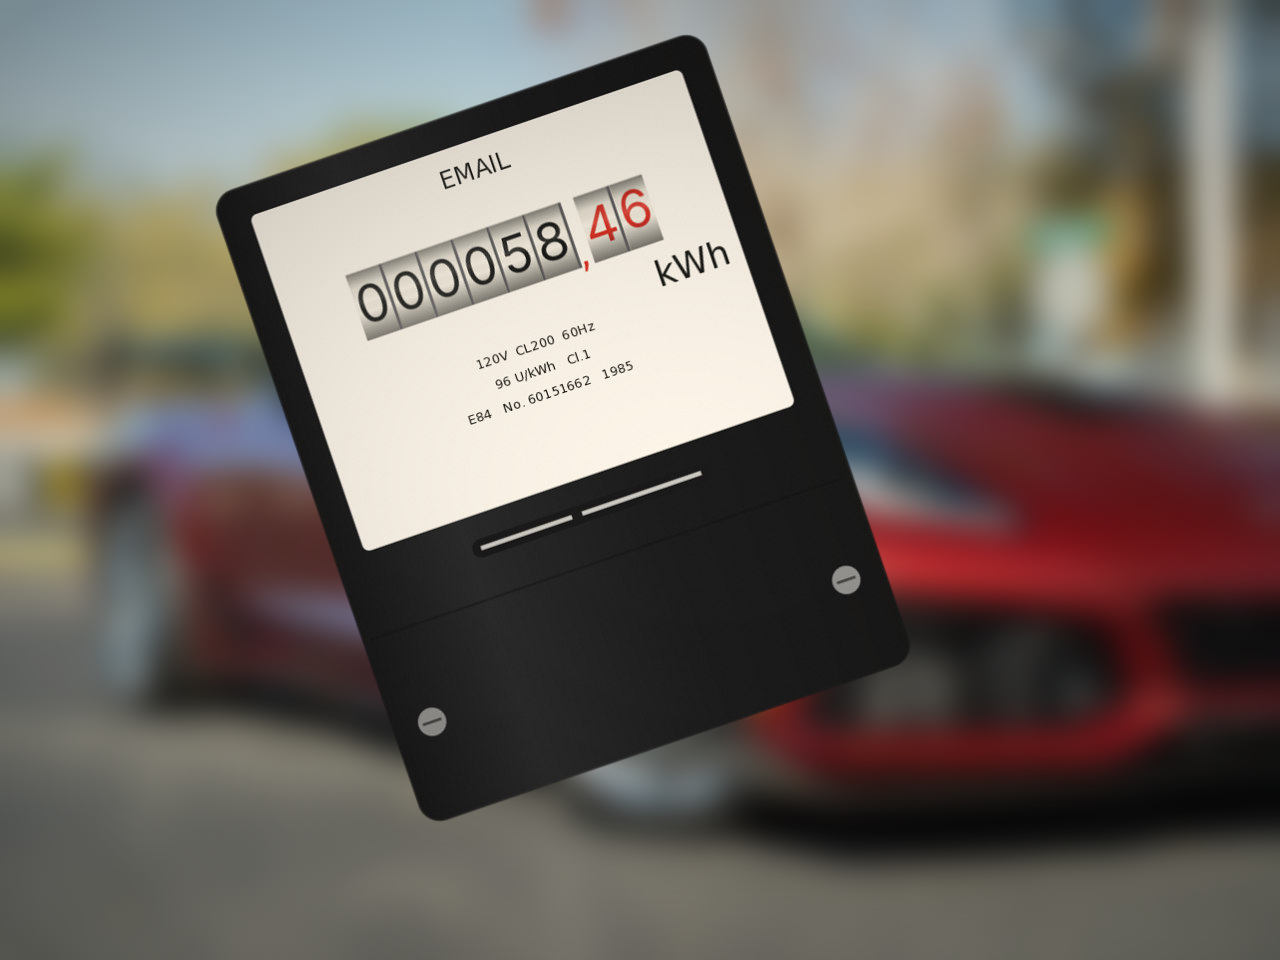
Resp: 58.46,kWh
